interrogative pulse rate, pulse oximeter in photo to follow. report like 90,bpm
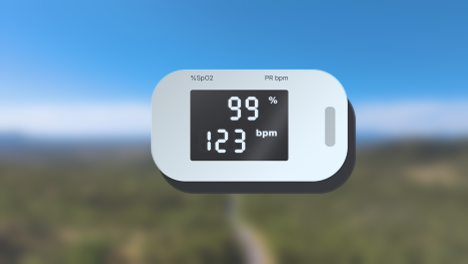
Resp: 123,bpm
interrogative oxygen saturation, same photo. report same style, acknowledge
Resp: 99,%
